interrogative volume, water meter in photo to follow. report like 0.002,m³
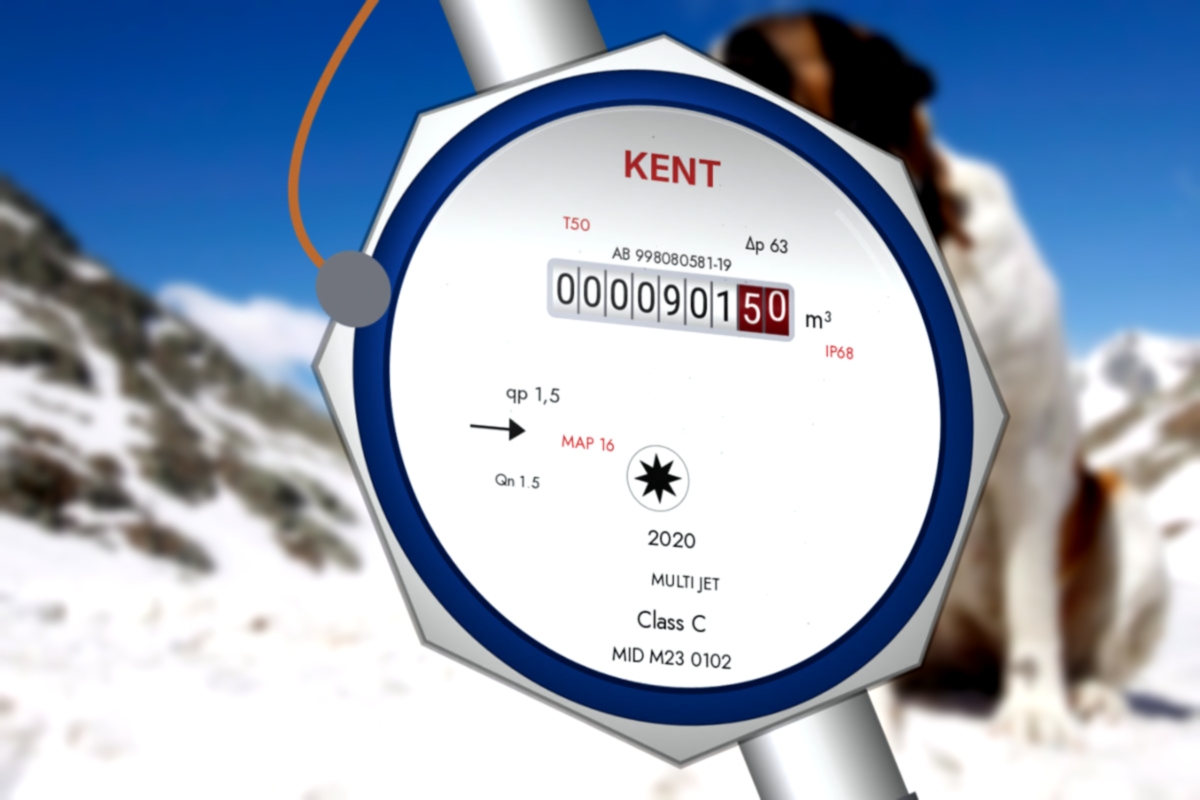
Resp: 901.50,m³
